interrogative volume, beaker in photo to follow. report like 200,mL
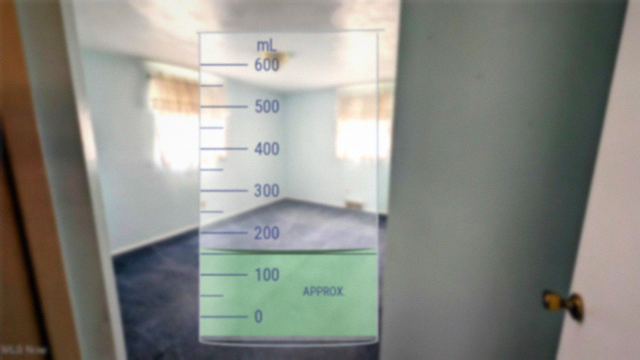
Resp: 150,mL
